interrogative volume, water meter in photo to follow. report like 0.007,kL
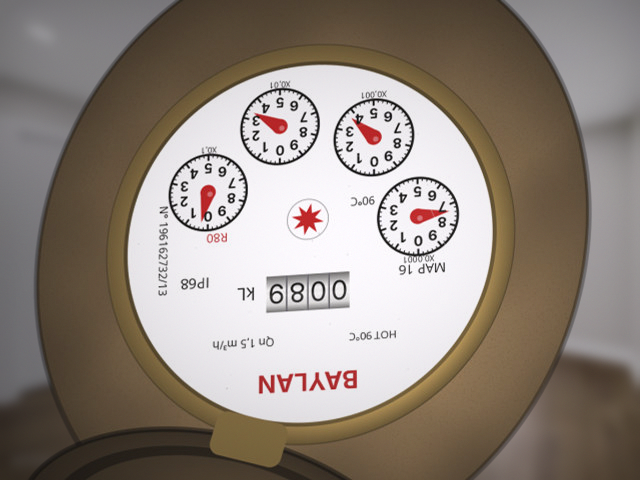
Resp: 89.0337,kL
